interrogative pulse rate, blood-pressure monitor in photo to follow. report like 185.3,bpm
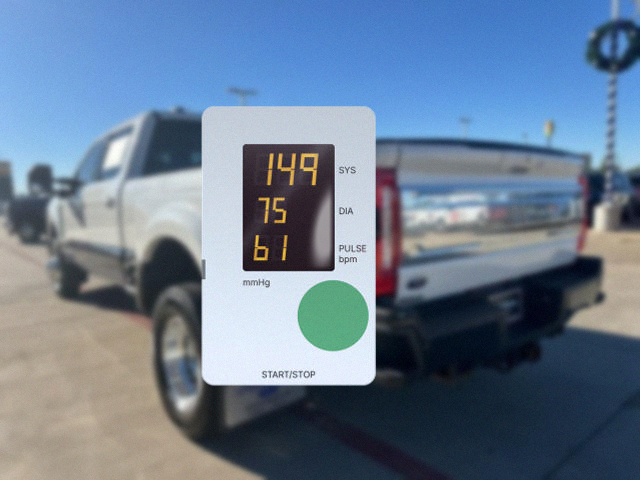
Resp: 61,bpm
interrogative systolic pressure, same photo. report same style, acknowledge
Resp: 149,mmHg
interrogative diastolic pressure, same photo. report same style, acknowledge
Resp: 75,mmHg
